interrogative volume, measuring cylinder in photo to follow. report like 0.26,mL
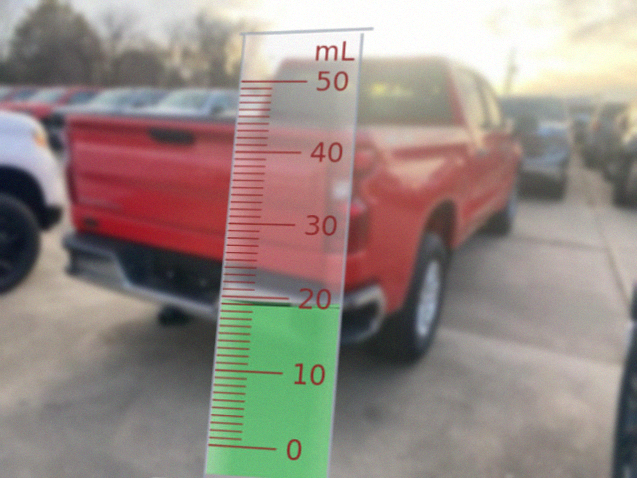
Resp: 19,mL
